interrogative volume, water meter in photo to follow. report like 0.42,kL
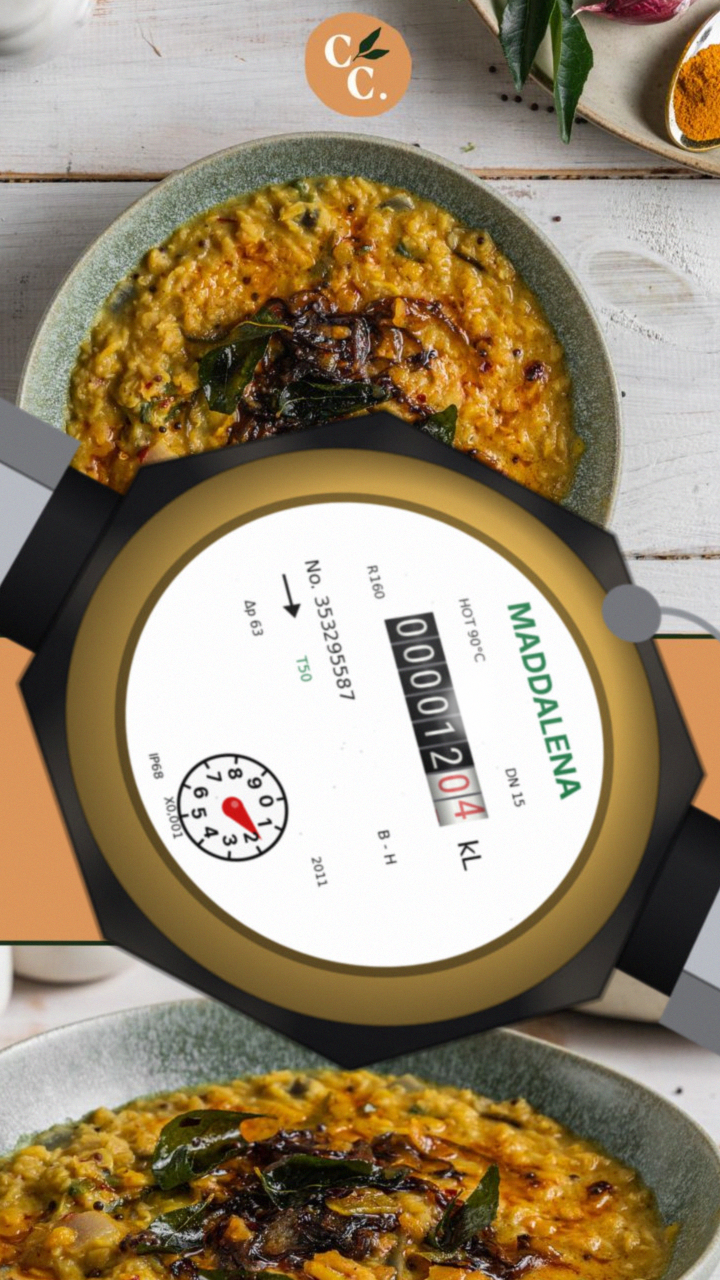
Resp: 12.041,kL
